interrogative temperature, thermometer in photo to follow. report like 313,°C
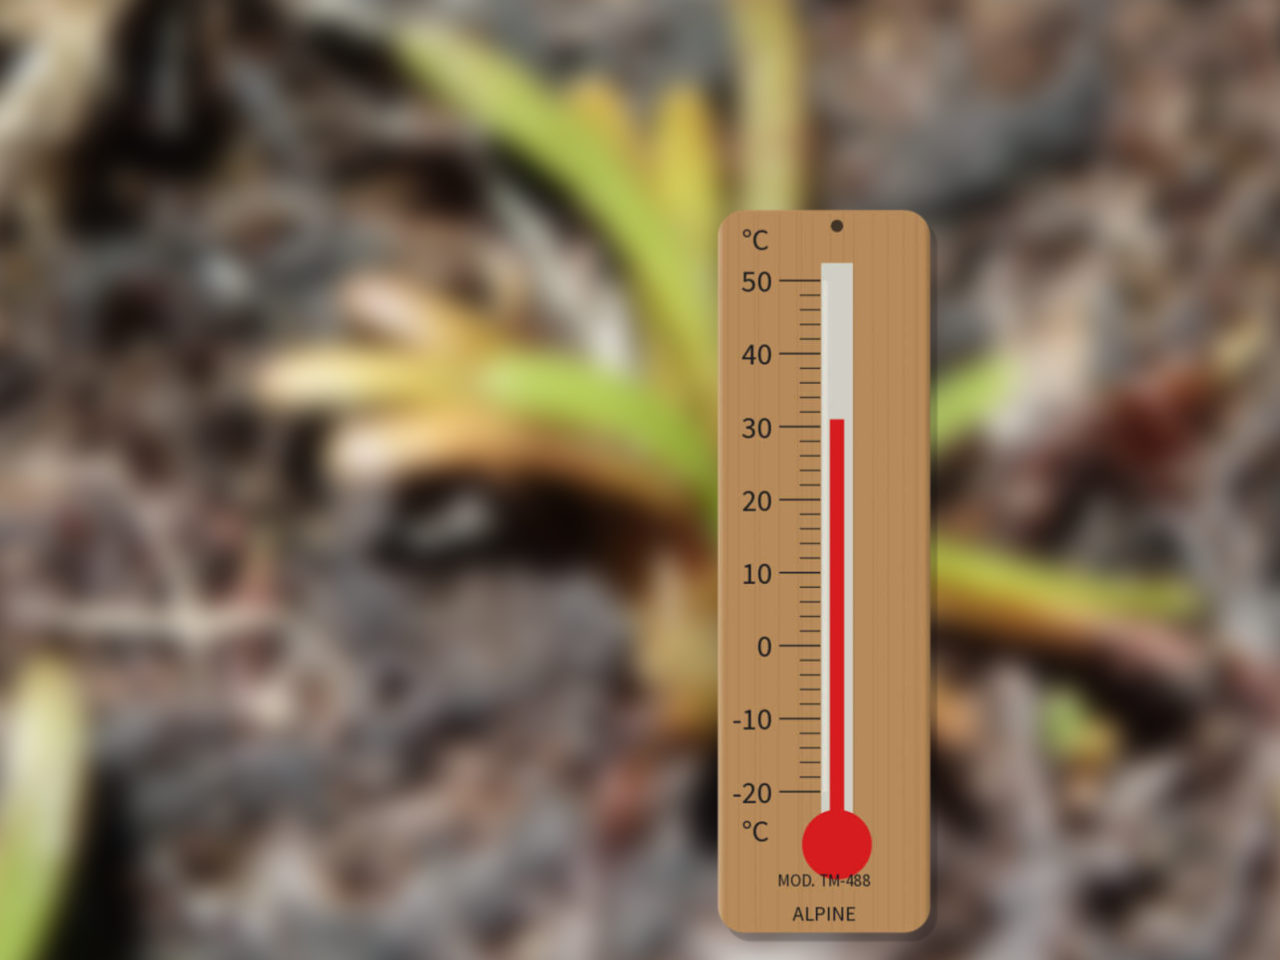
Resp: 31,°C
